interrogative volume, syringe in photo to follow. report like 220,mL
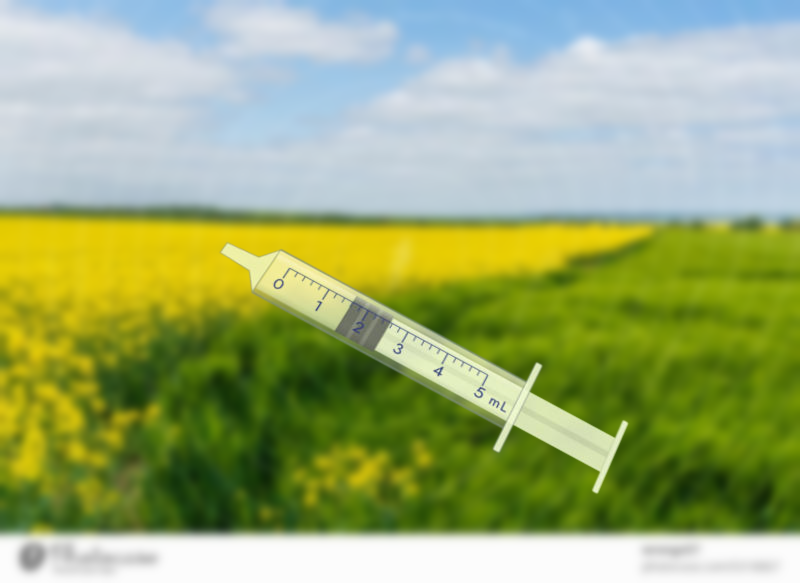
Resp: 1.6,mL
